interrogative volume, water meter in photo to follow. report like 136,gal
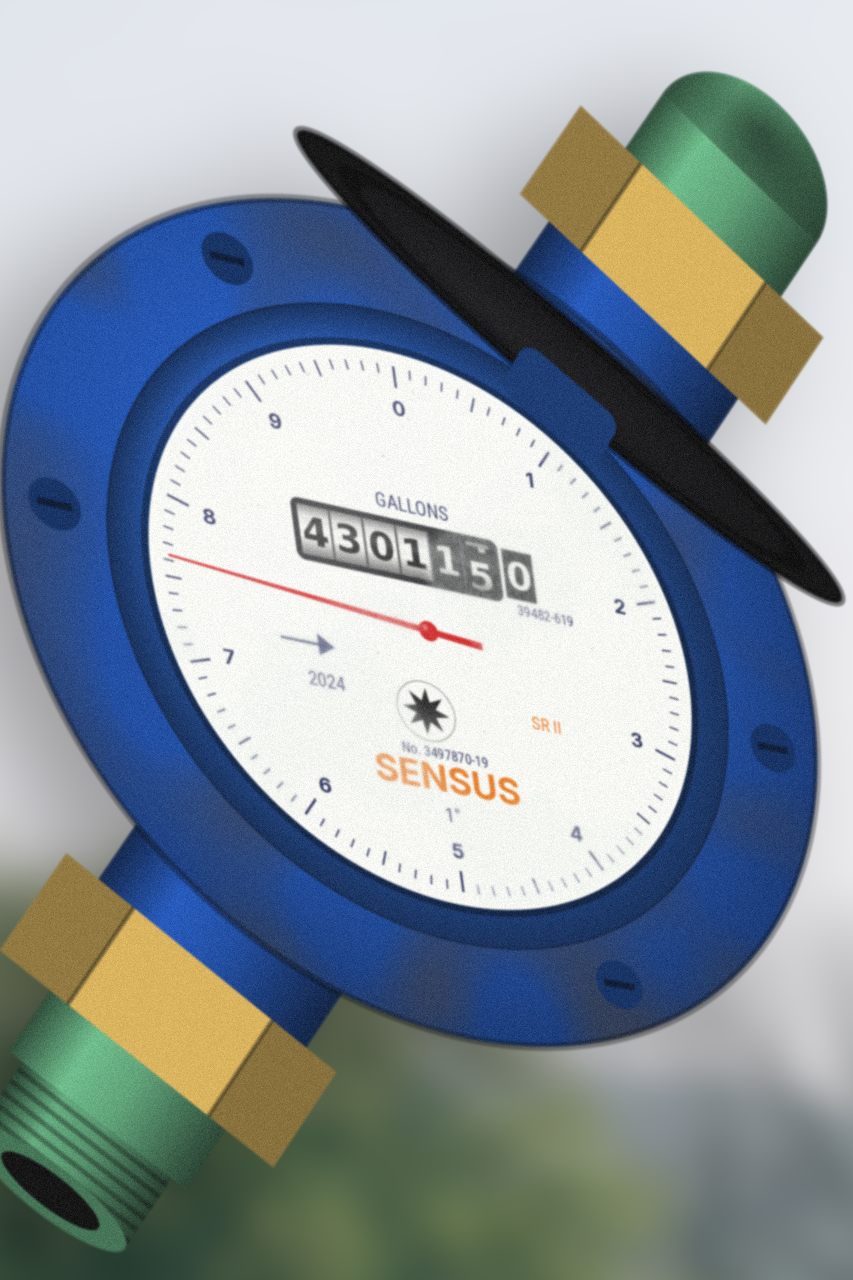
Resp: 4301147.6,gal
